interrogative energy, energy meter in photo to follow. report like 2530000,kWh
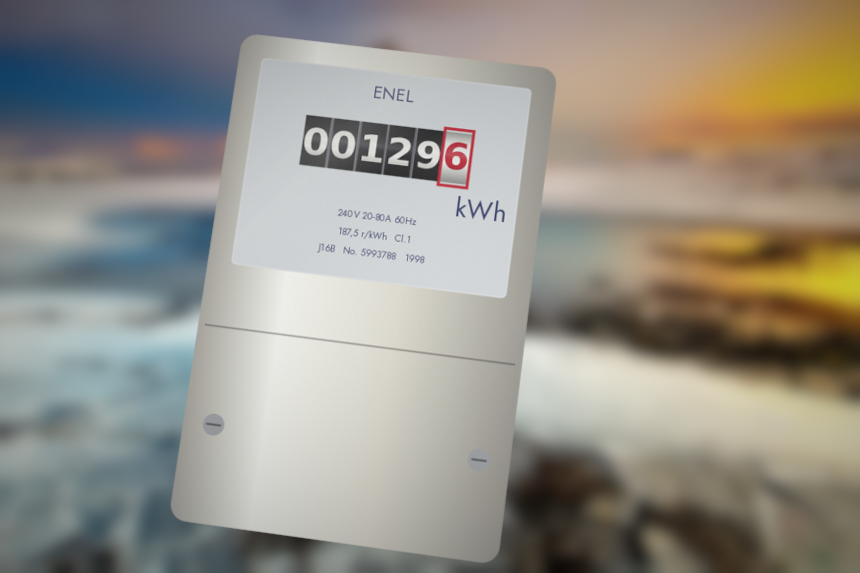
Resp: 129.6,kWh
